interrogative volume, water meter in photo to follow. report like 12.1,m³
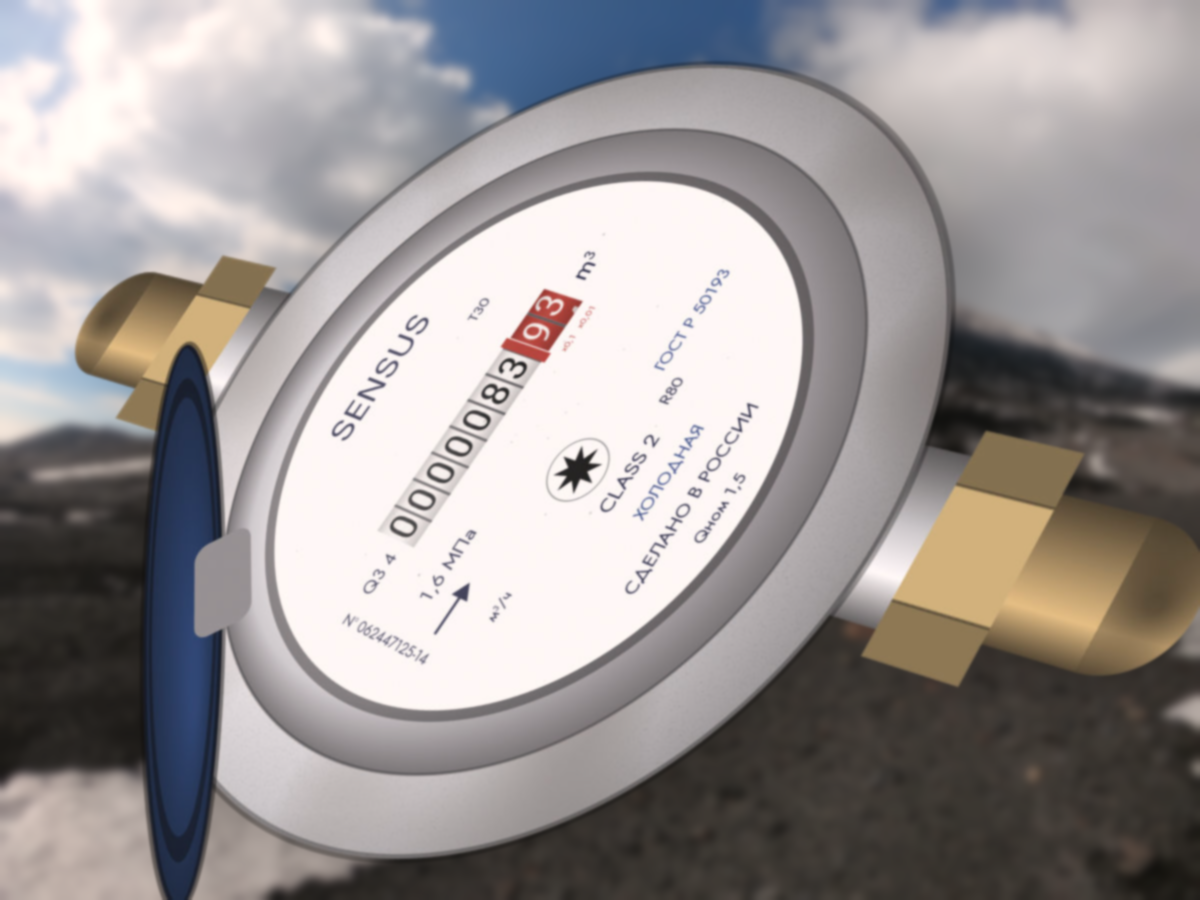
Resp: 83.93,m³
